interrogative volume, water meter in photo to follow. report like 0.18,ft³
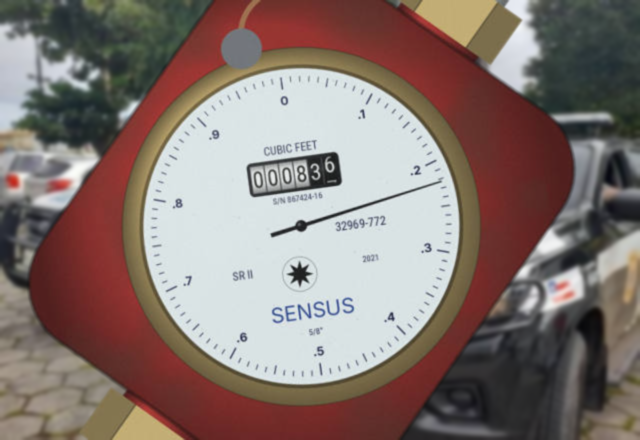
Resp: 836.22,ft³
